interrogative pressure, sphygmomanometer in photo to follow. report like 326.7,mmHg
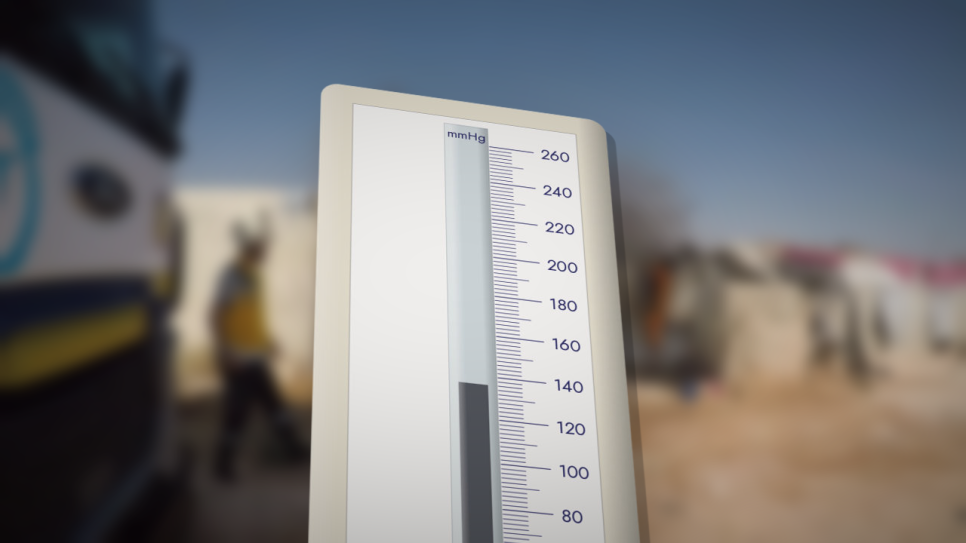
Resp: 136,mmHg
